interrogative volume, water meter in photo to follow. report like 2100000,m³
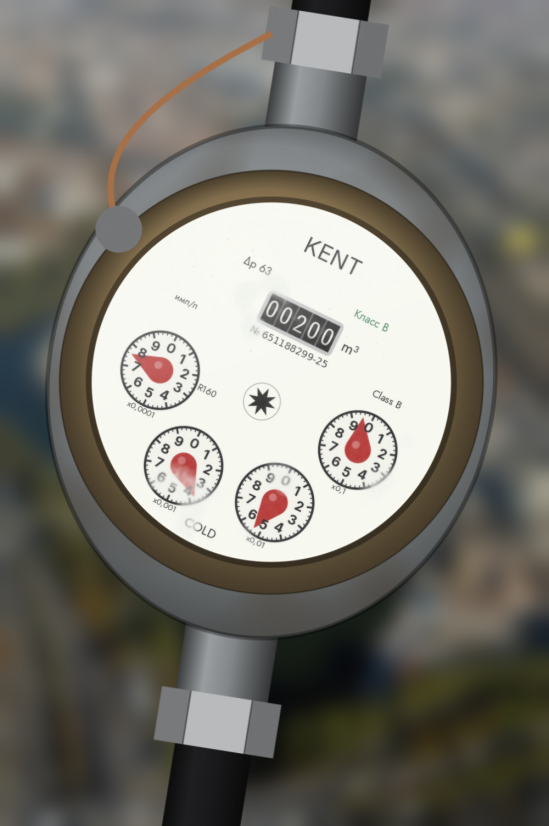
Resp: 199.9537,m³
